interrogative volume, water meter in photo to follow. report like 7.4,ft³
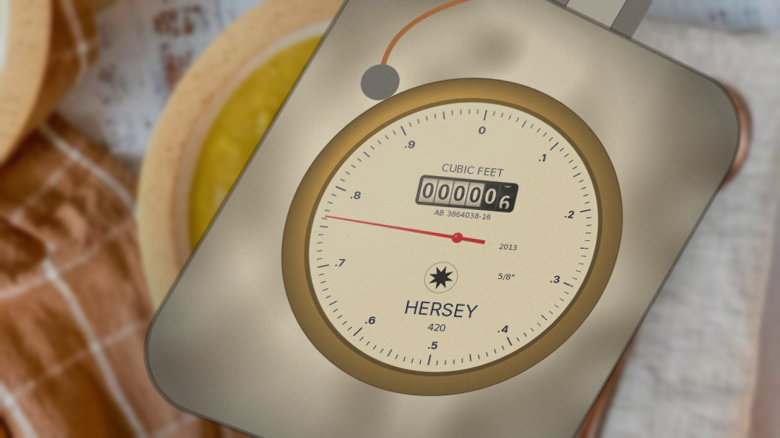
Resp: 5.76,ft³
